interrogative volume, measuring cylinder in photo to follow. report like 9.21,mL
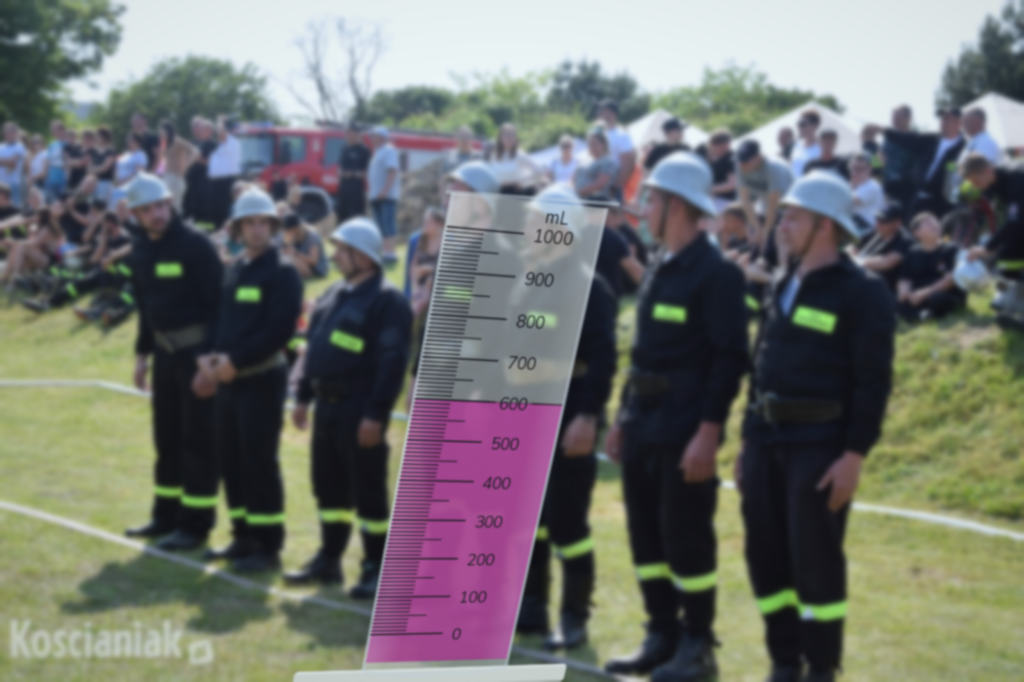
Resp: 600,mL
